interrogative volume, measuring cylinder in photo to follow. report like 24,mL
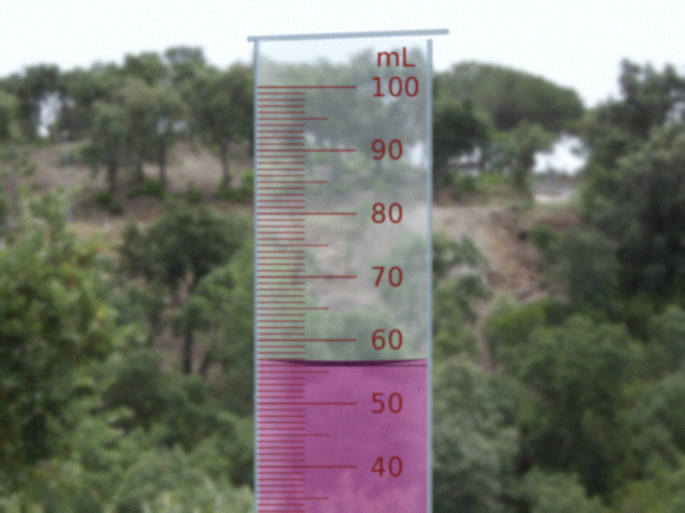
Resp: 56,mL
